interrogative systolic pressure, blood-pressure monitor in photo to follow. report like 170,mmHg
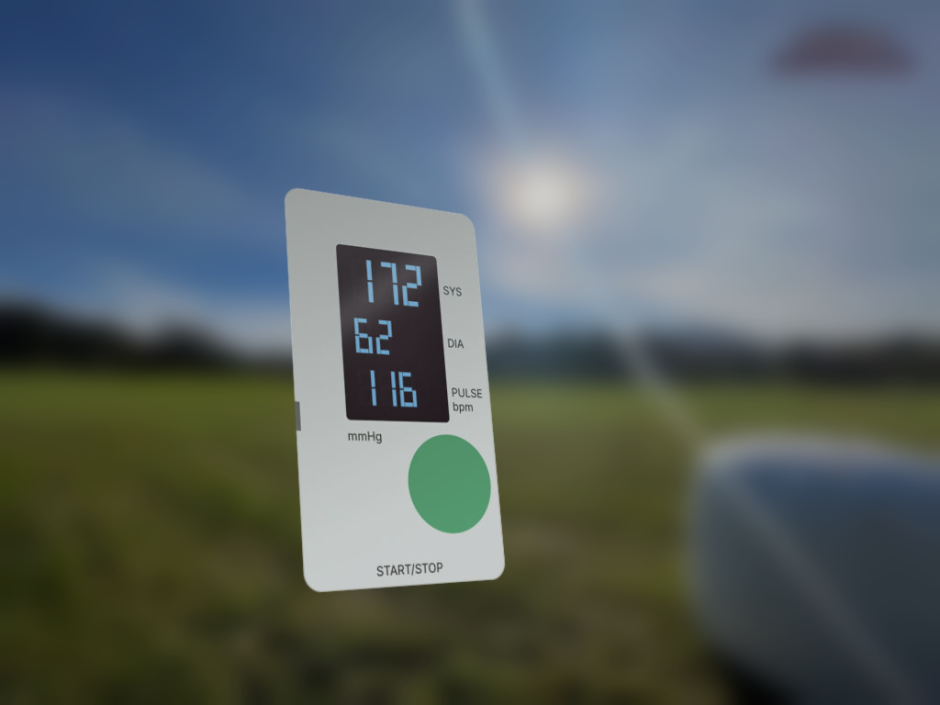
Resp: 172,mmHg
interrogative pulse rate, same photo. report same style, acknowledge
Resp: 116,bpm
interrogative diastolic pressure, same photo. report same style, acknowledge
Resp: 62,mmHg
